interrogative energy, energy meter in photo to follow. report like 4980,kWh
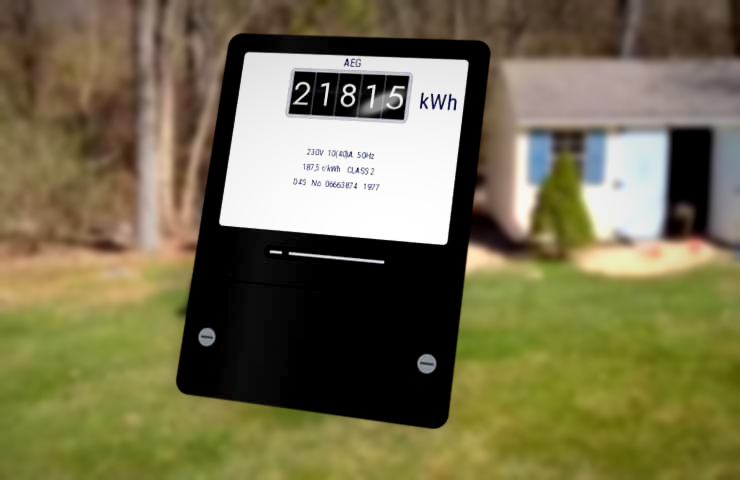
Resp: 21815,kWh
